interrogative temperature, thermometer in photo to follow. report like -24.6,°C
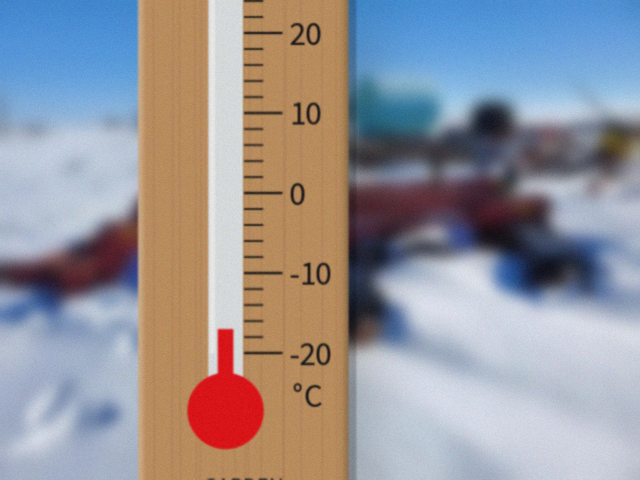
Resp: -17,°C
